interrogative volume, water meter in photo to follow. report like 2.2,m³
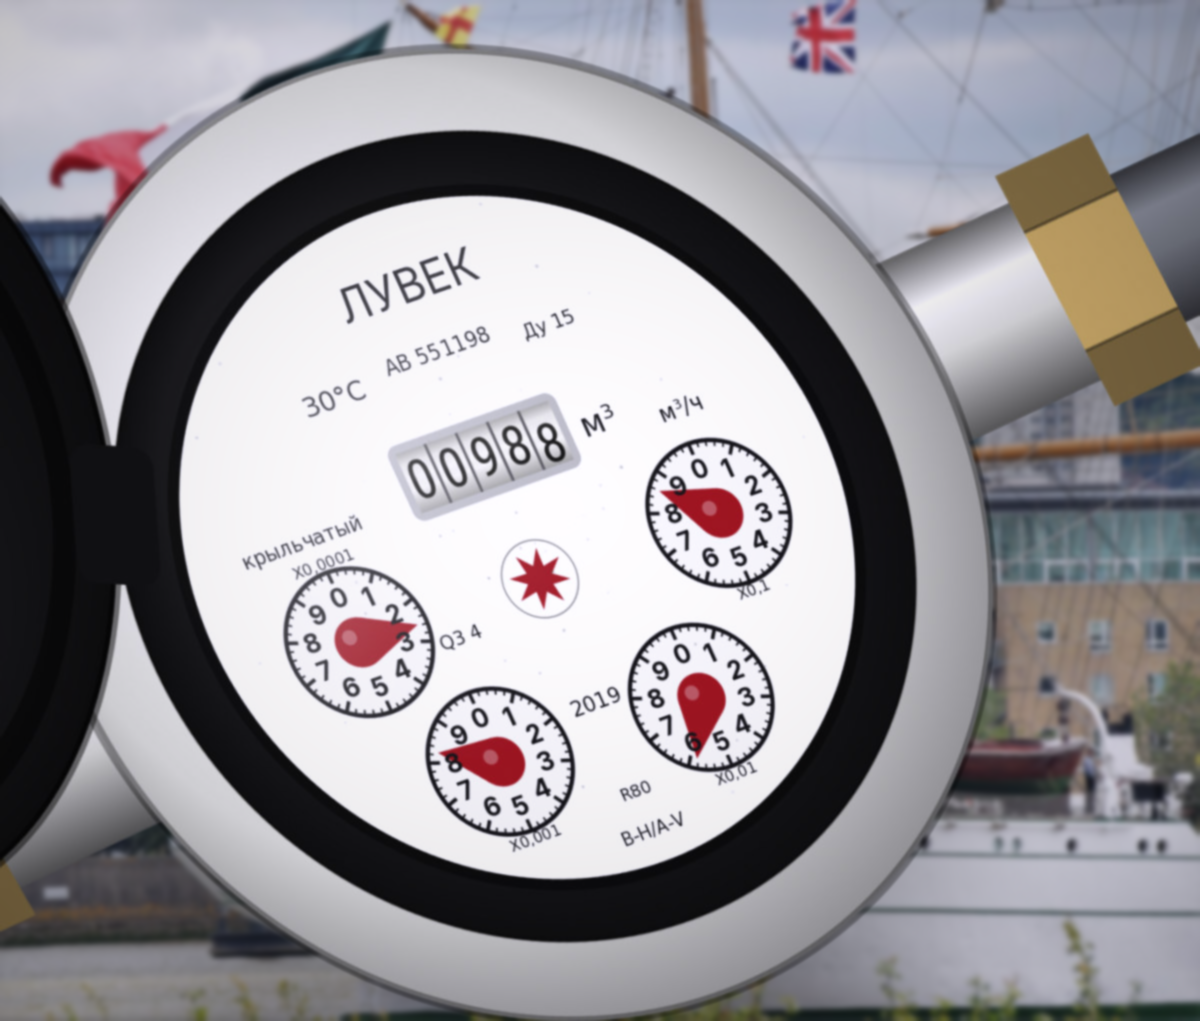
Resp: 987.8582,m³
